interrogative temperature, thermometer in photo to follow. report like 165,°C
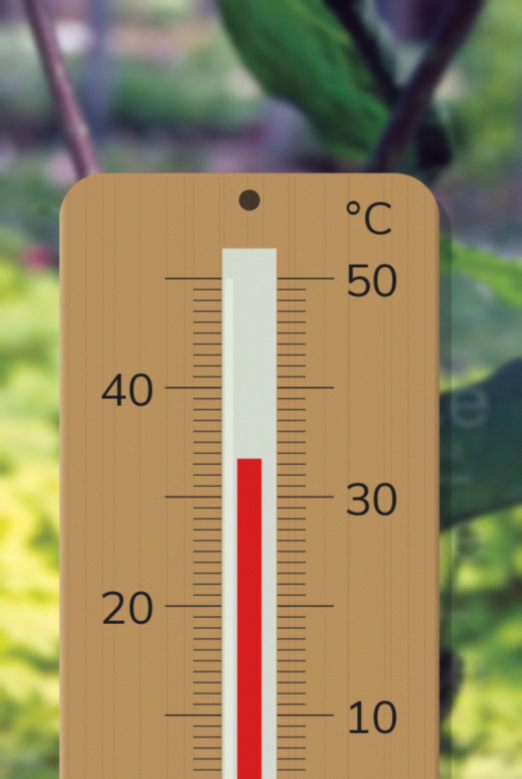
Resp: 33.5,°C
